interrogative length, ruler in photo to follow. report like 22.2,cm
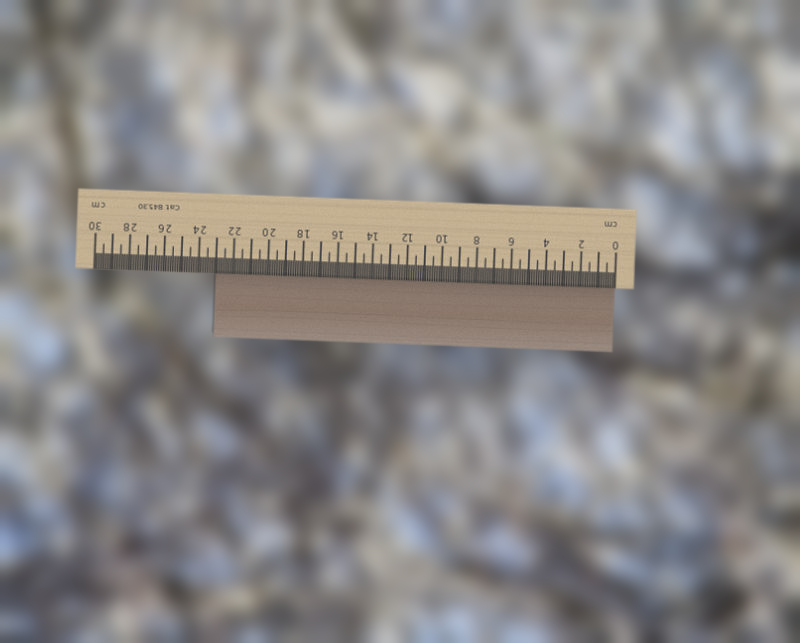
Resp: 23,cm
